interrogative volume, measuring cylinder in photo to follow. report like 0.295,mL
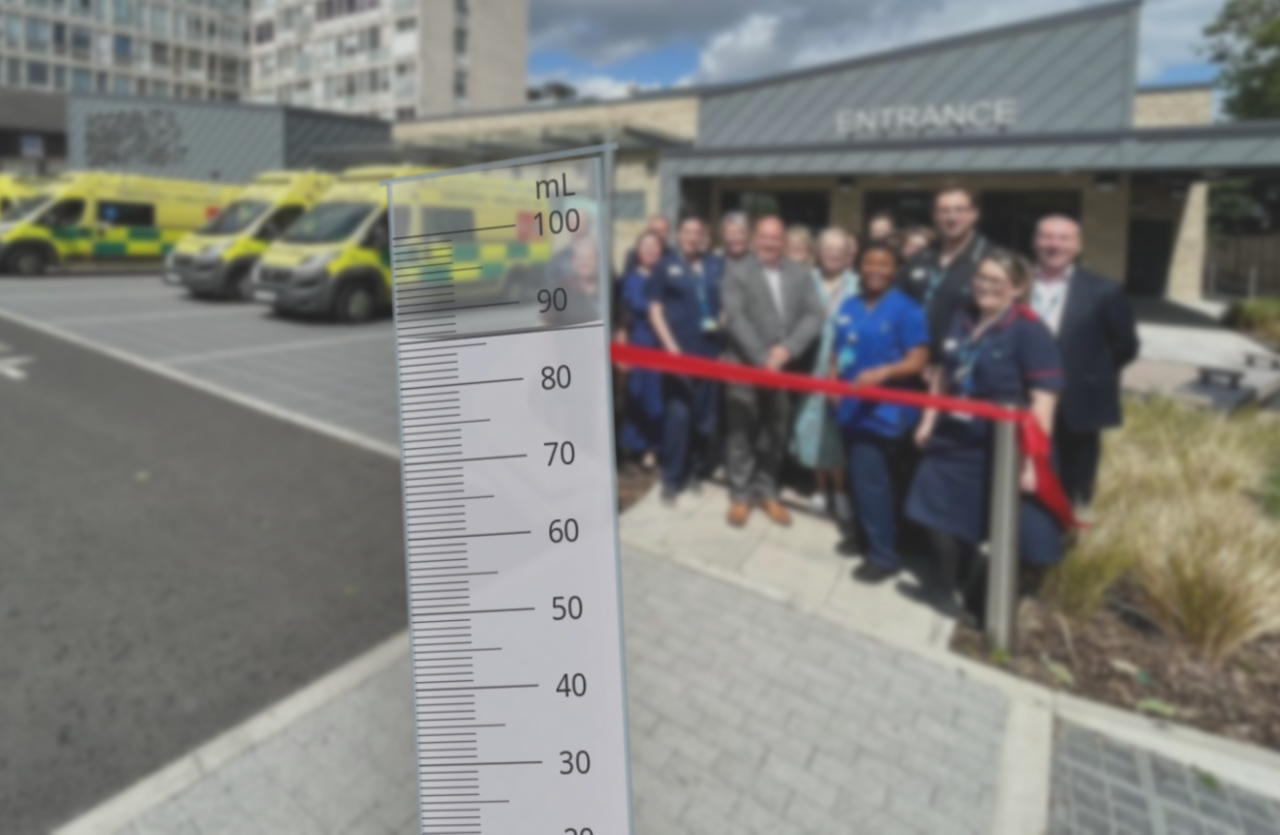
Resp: 86,mL
